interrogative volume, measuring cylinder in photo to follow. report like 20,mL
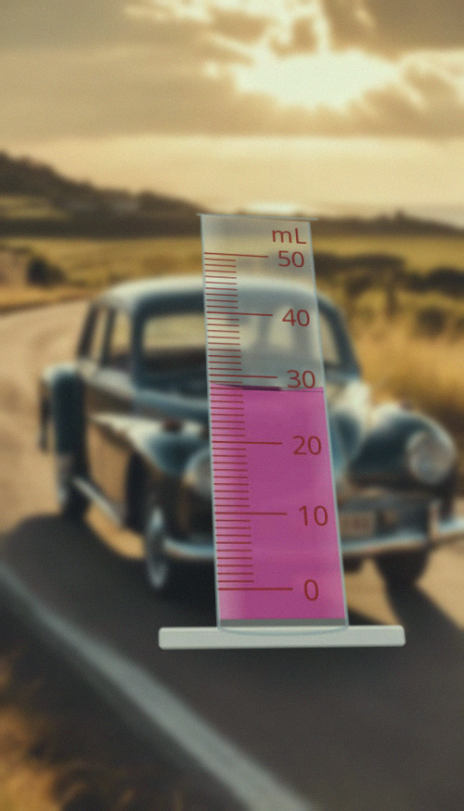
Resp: 28,mL
